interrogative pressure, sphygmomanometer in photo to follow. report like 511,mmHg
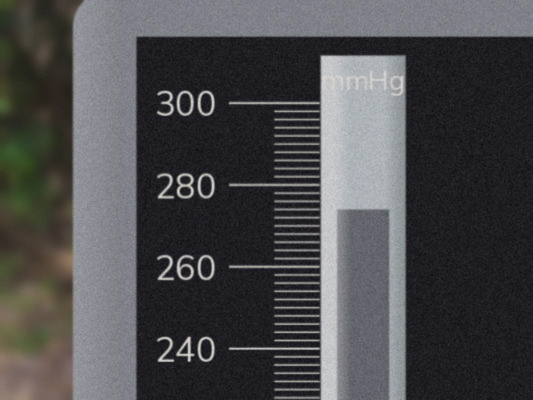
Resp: 274,mmHg
